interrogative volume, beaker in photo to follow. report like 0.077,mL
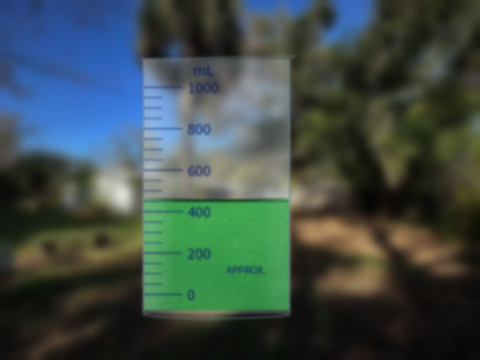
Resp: 450,mL
